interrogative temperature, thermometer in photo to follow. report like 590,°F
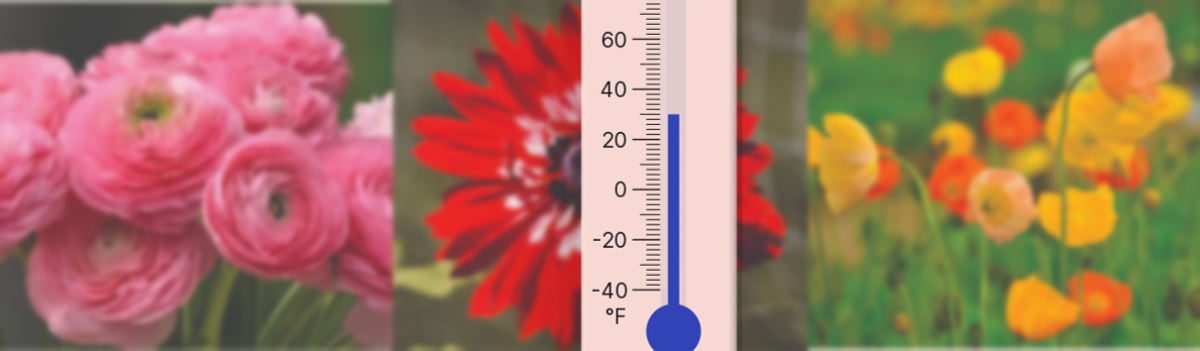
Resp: 30,°F
